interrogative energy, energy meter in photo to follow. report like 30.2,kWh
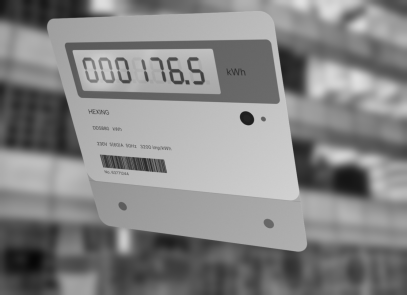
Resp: 176.5,kWh
